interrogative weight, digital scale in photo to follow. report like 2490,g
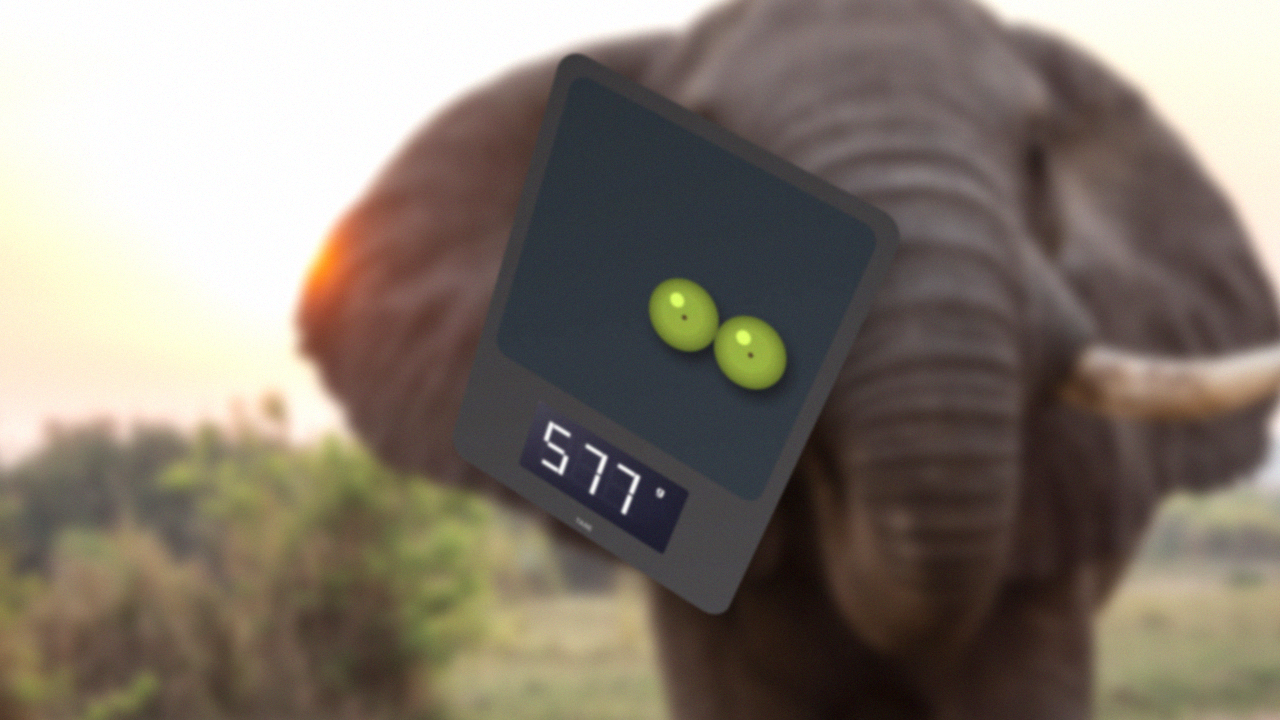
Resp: 577,g
